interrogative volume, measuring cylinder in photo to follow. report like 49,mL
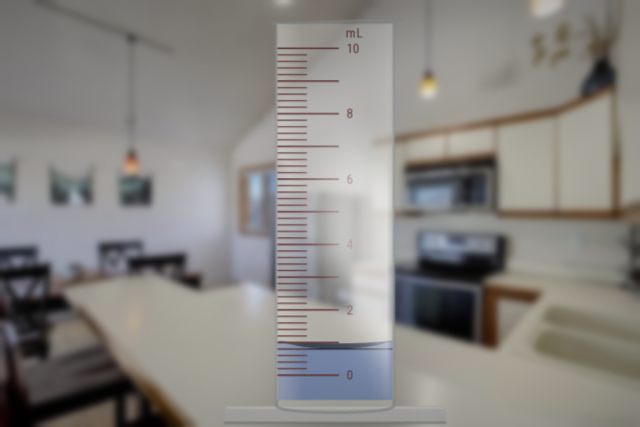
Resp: 0.8,mL
